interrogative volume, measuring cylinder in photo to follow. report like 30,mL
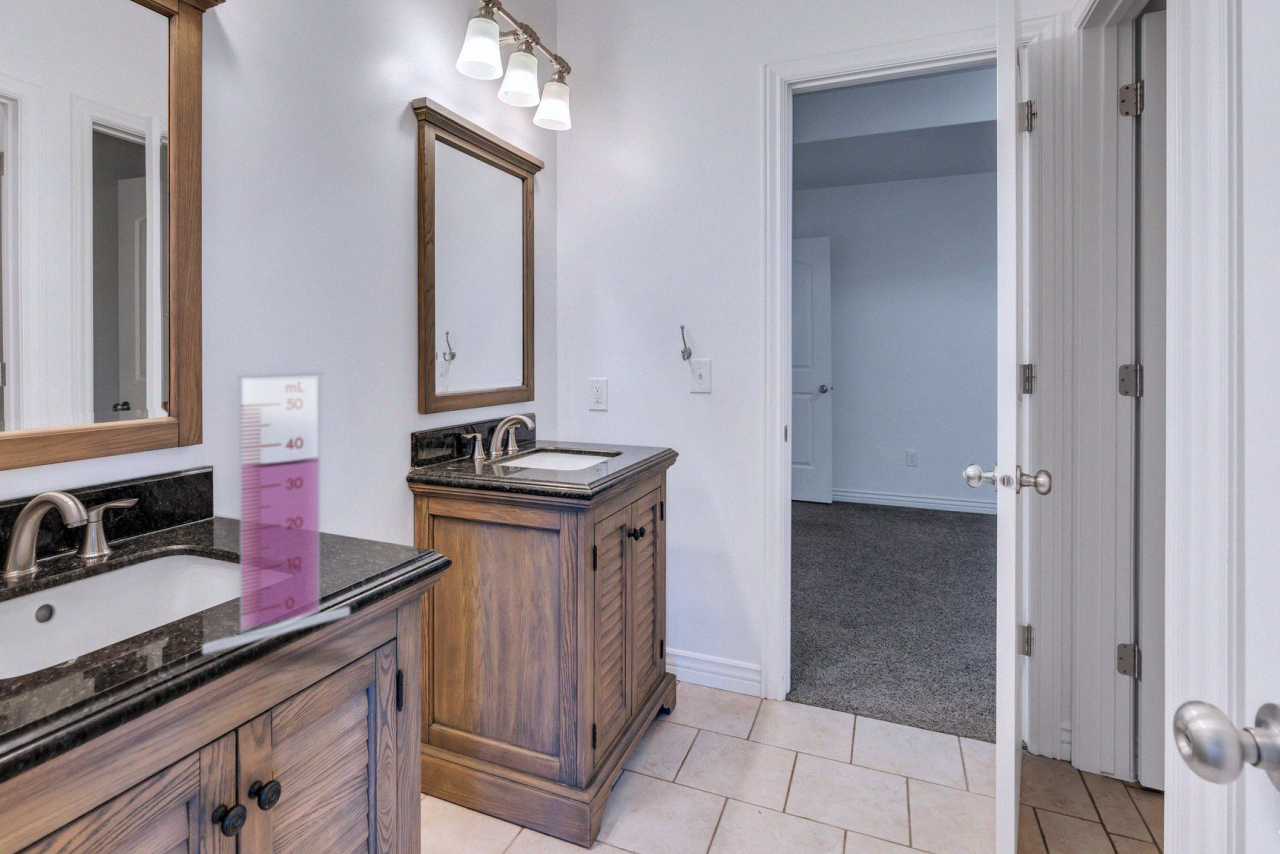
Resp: 35,mL
